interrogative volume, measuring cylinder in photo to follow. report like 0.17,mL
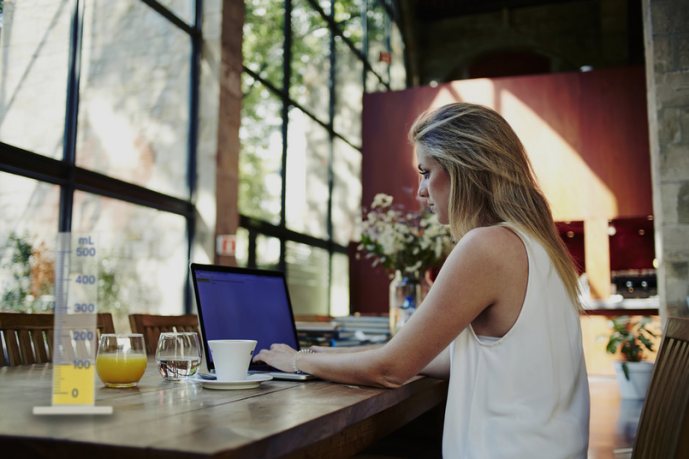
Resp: 100,mL
